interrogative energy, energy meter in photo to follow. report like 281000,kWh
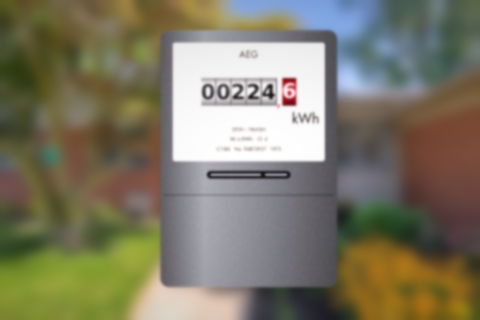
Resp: 224.6,kWh
